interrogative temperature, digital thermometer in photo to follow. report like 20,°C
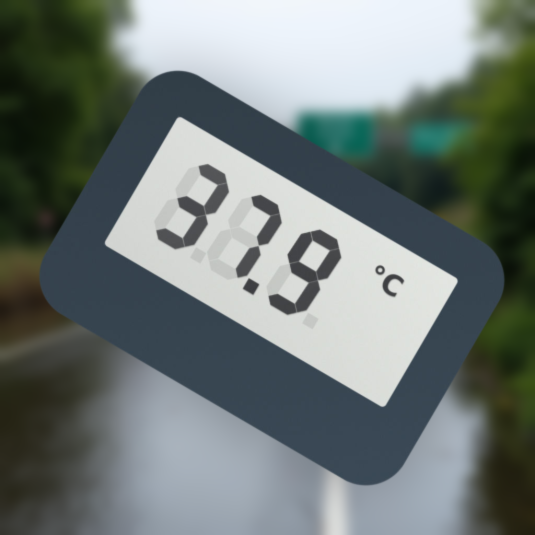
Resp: 37.9,°C
